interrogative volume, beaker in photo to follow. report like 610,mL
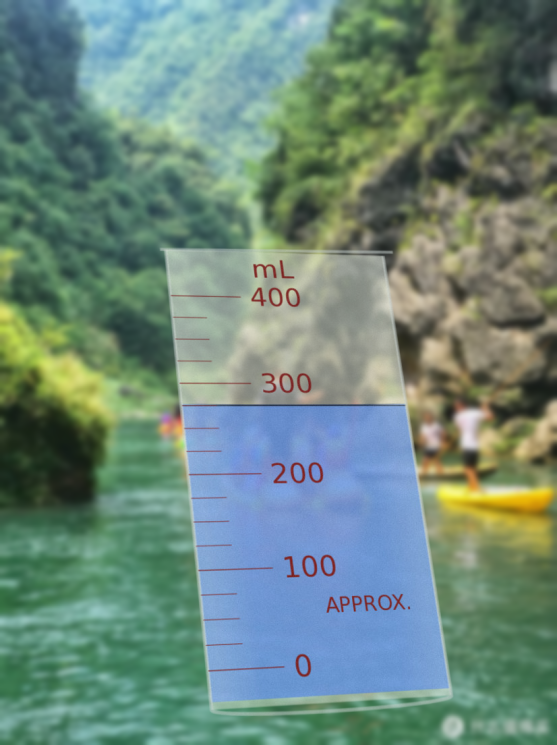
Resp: 275,mL
